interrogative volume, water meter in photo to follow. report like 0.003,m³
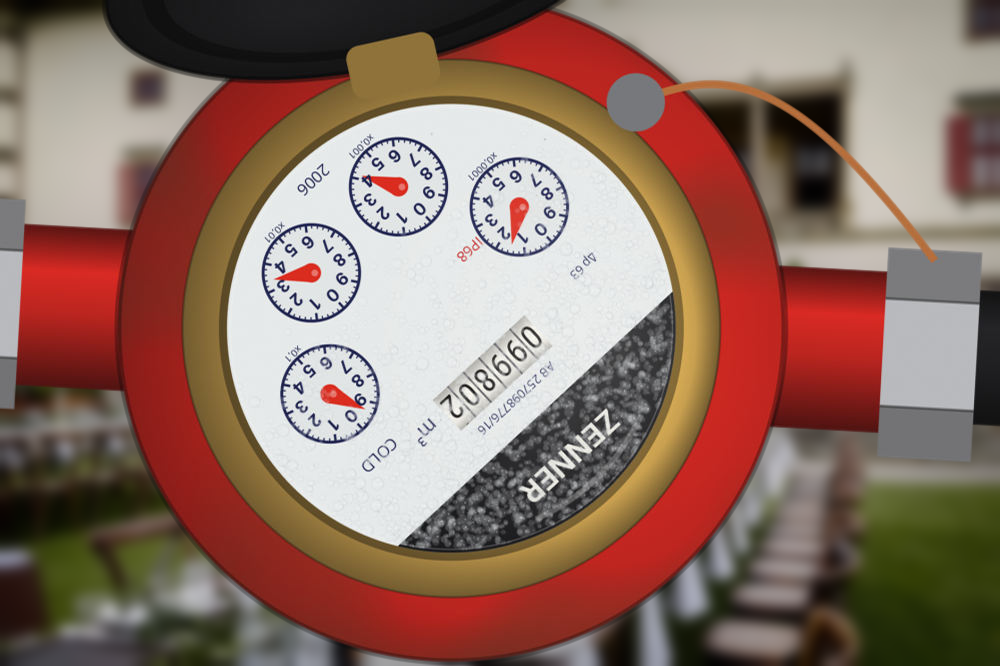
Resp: 99801.9341,m³
